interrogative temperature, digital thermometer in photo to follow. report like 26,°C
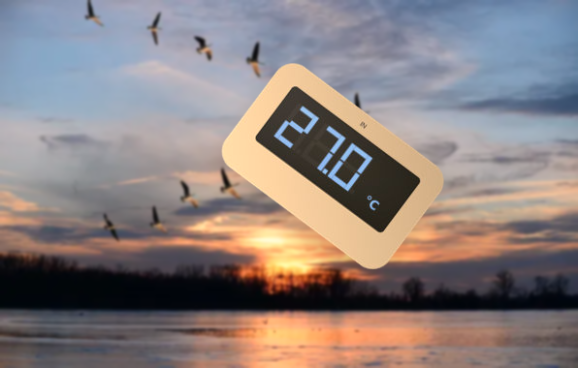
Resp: 27.0,°C
